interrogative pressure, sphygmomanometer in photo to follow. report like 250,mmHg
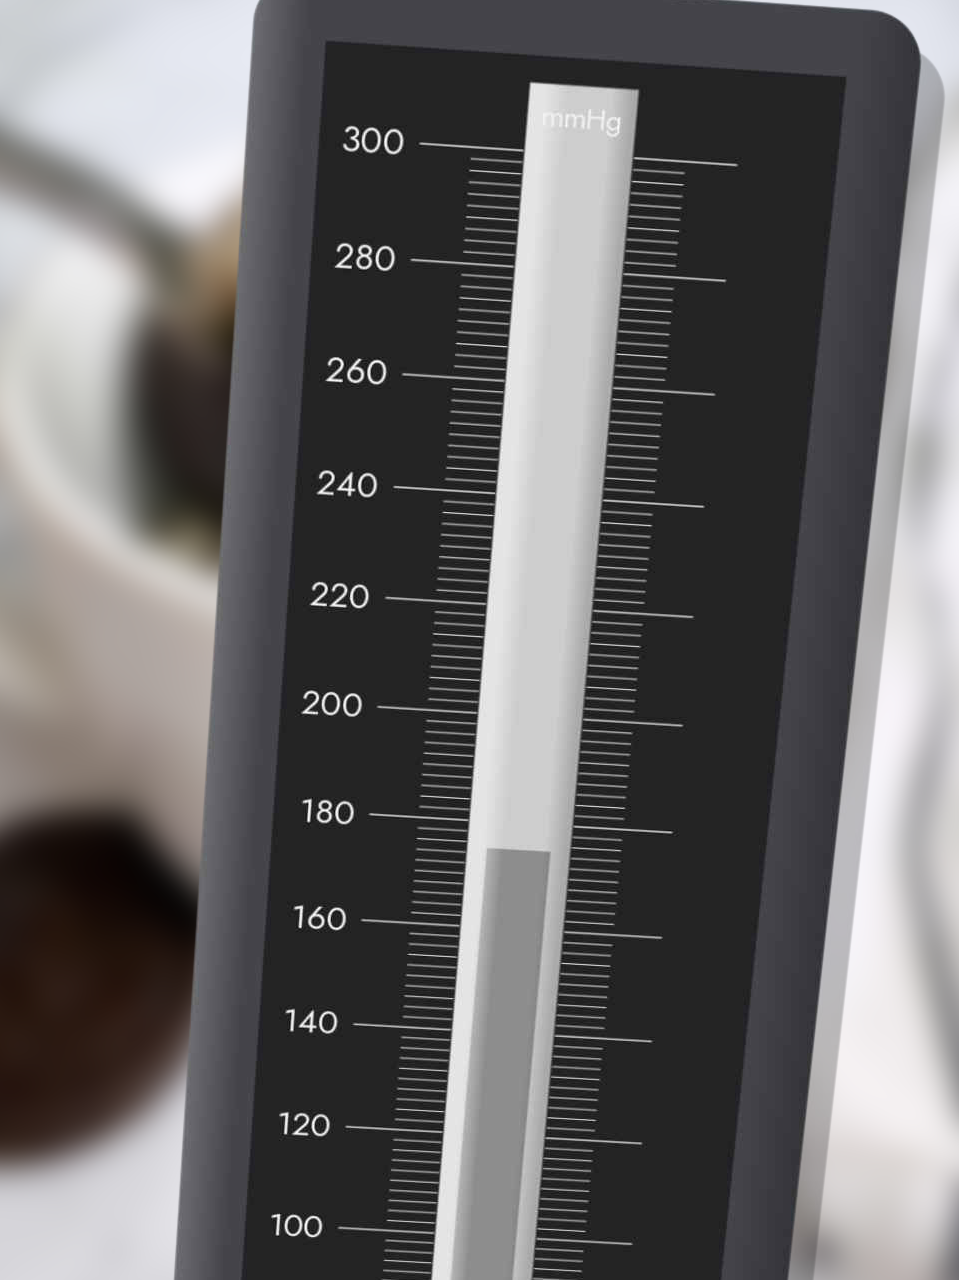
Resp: 175,mmHg
